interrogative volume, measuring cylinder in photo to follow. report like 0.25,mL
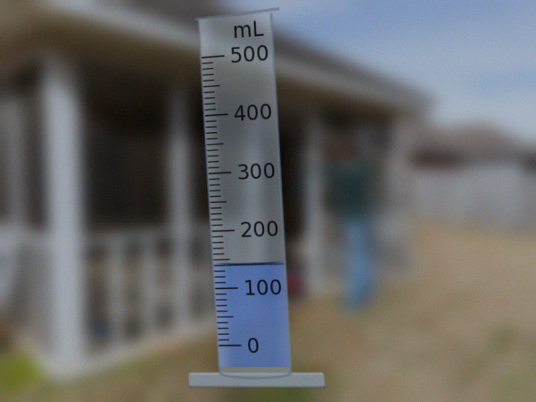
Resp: 140,mL
